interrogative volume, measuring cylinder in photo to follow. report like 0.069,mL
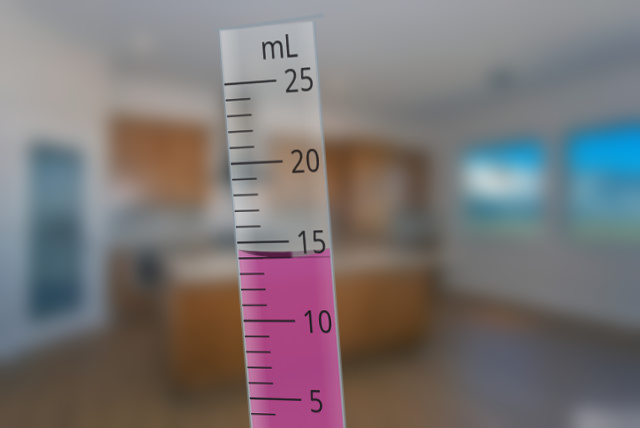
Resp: 14,mL
